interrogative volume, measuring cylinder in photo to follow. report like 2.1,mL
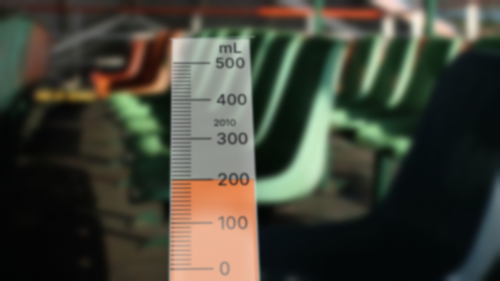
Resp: 200,mL
